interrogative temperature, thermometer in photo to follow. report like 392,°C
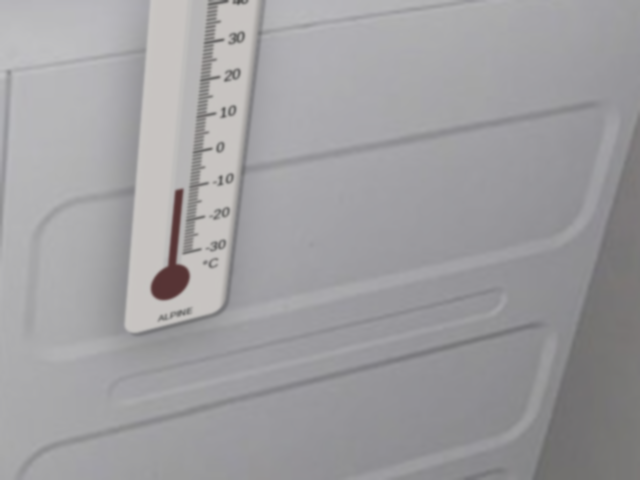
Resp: -10,°C
